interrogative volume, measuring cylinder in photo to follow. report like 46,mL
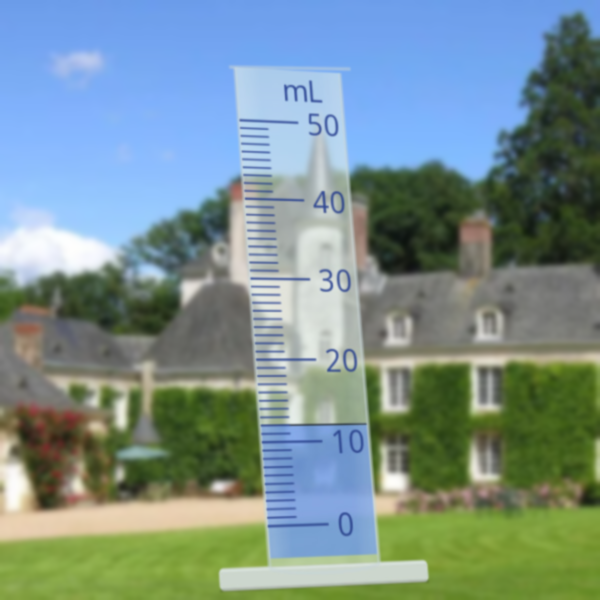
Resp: 12,mL
